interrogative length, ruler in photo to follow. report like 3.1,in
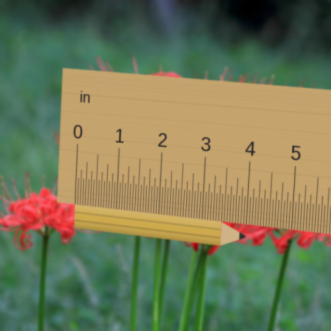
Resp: 4,in
